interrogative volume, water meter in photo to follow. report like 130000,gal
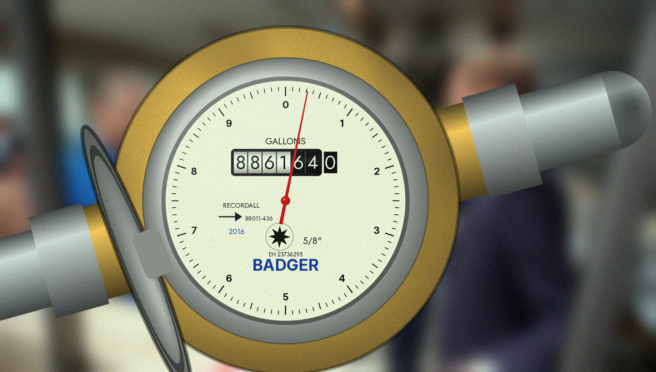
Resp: 8861640.3,gal
